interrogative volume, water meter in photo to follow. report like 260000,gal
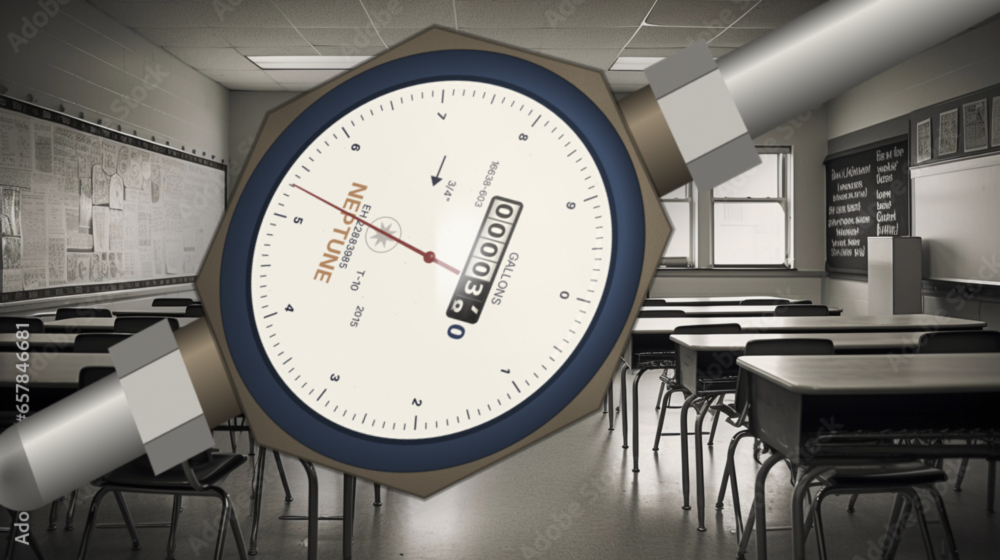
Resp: 375.3,gal
